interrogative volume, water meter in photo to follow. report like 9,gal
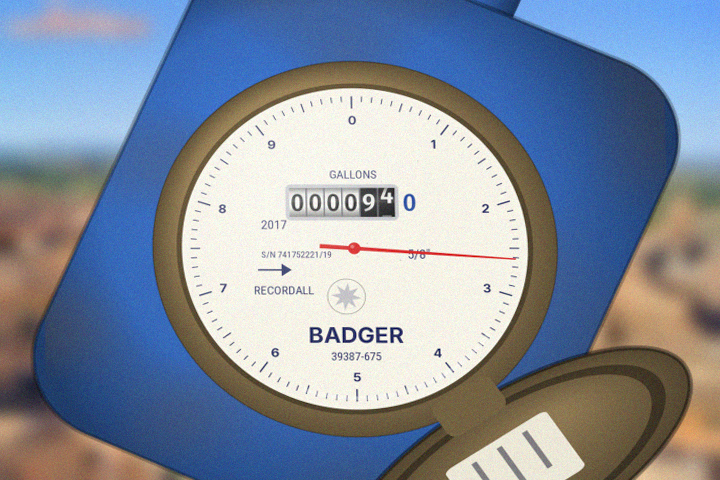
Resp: 942.6,gal
